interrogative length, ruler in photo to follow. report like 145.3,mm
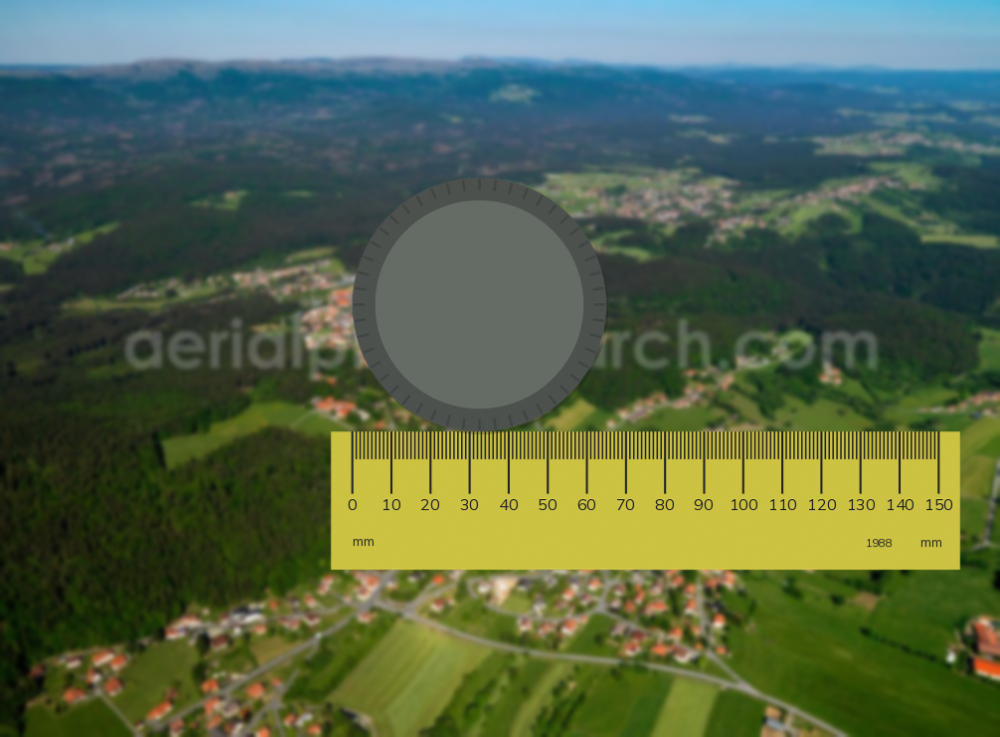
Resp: 65,mm
